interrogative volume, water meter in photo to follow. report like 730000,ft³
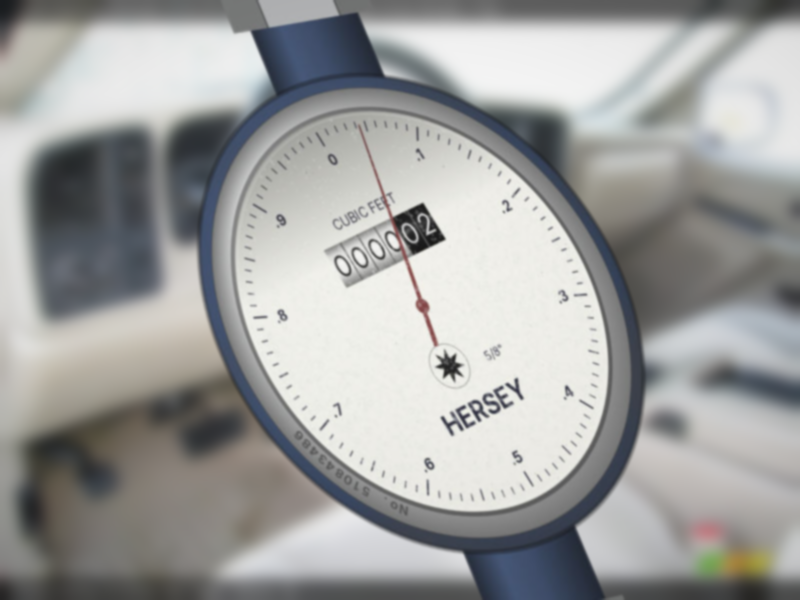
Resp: 2.04,ft³
